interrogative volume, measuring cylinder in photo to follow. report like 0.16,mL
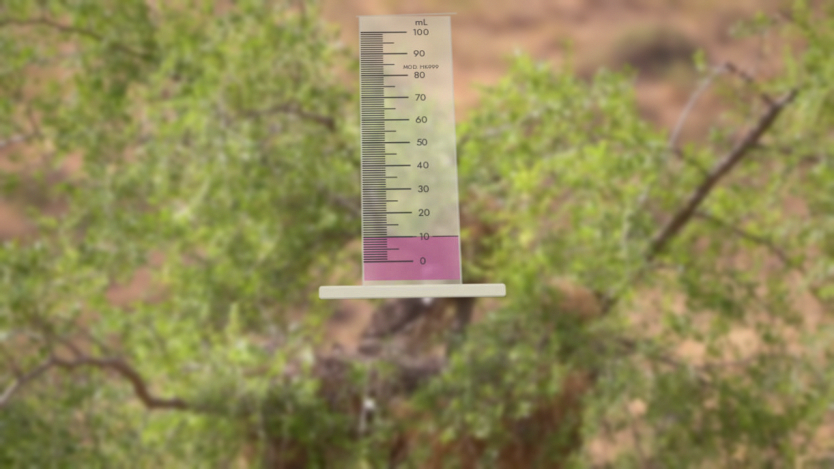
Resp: 10,mL
